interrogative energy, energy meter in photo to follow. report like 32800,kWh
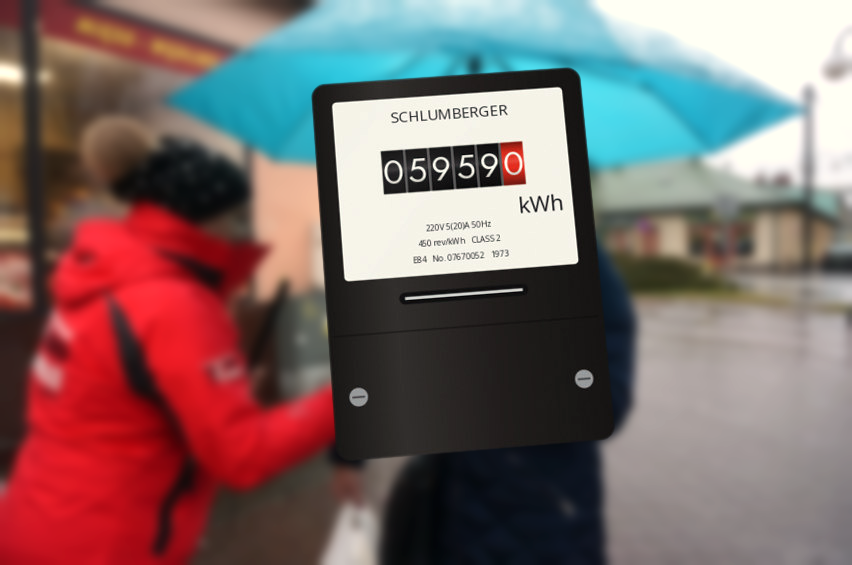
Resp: 5959.0,kWh
